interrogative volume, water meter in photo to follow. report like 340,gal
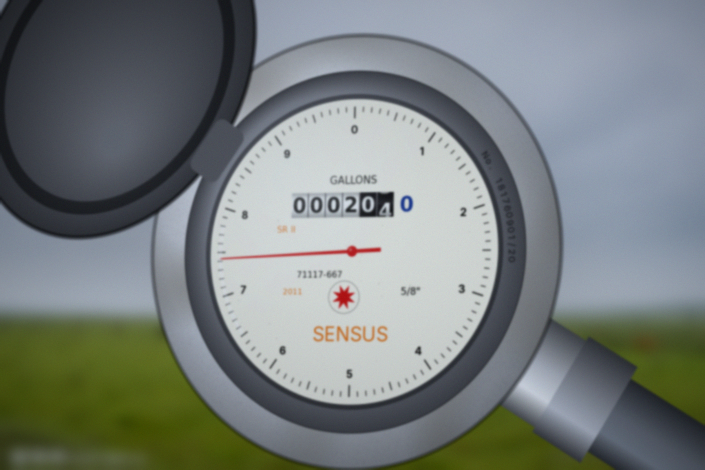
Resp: 2037.4,gal
